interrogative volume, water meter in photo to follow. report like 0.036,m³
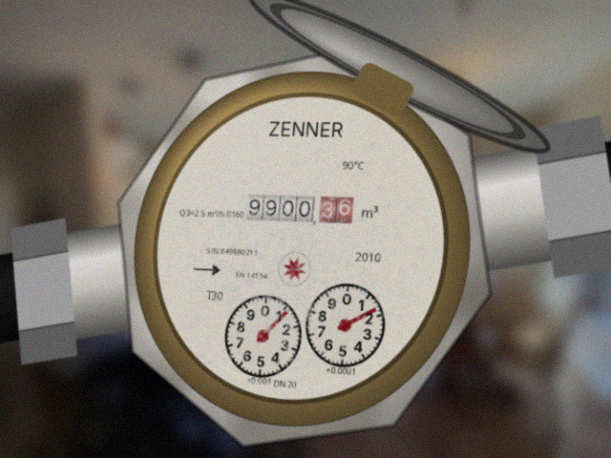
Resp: 9900.3611,m³
